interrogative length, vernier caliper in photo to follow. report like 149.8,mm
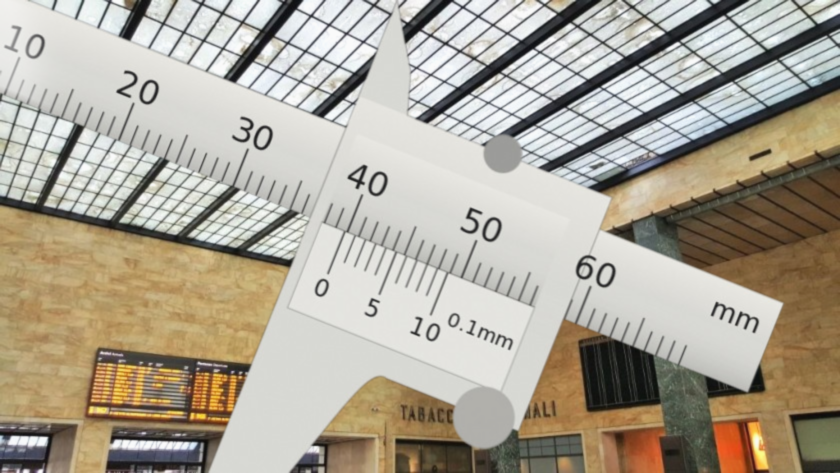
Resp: 39.8,mm
